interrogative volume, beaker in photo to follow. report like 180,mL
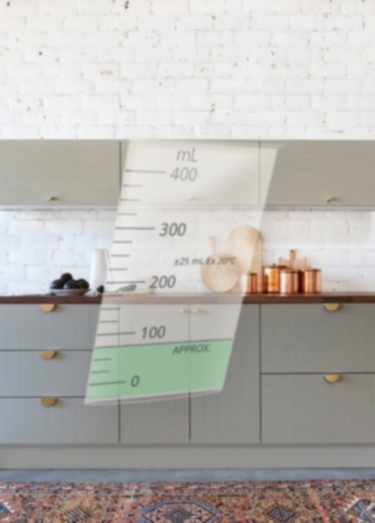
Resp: 75,mL
